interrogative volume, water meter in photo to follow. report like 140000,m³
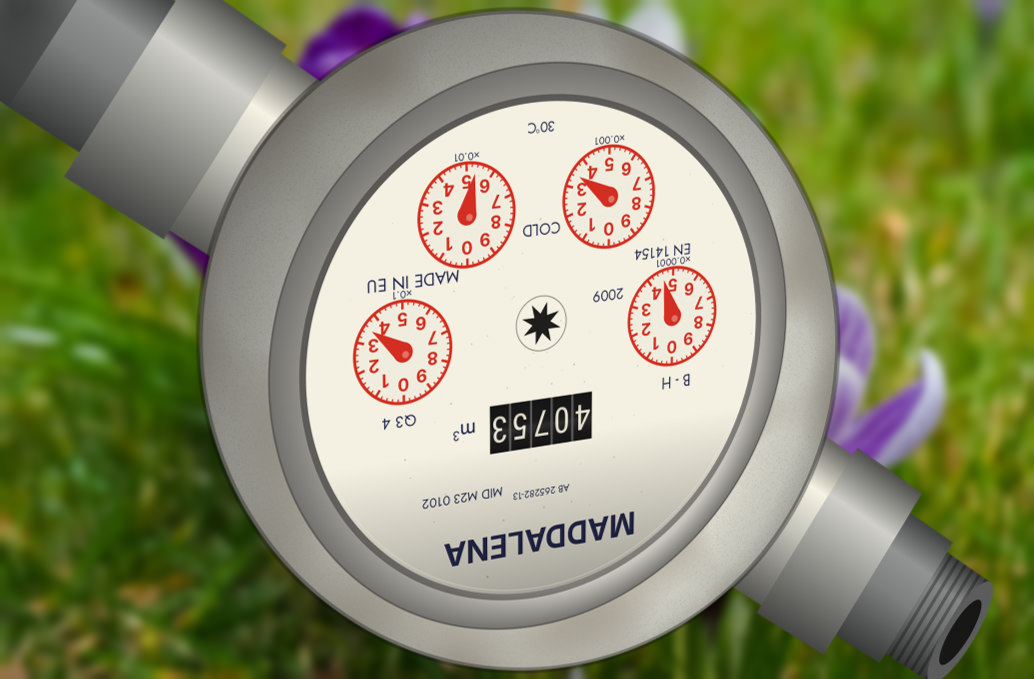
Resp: 40753.3534,m³
